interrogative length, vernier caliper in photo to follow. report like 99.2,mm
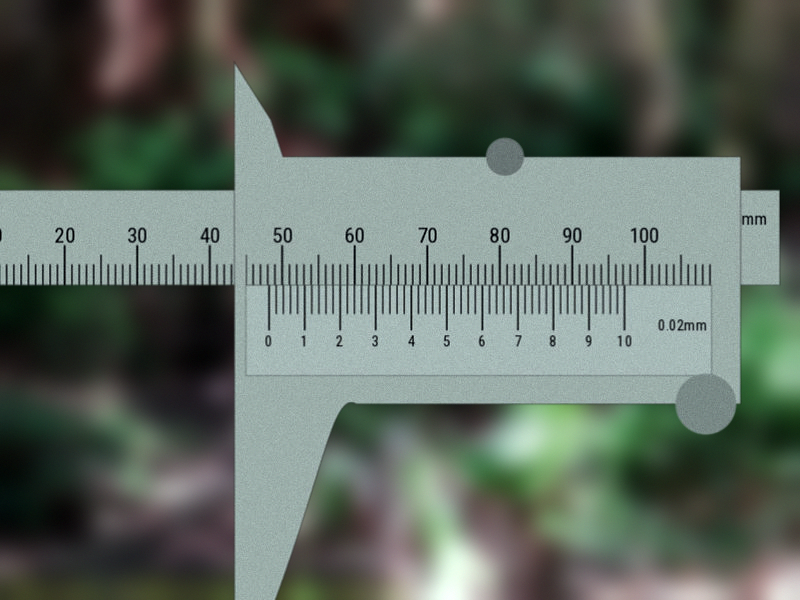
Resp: 48.2,mm
